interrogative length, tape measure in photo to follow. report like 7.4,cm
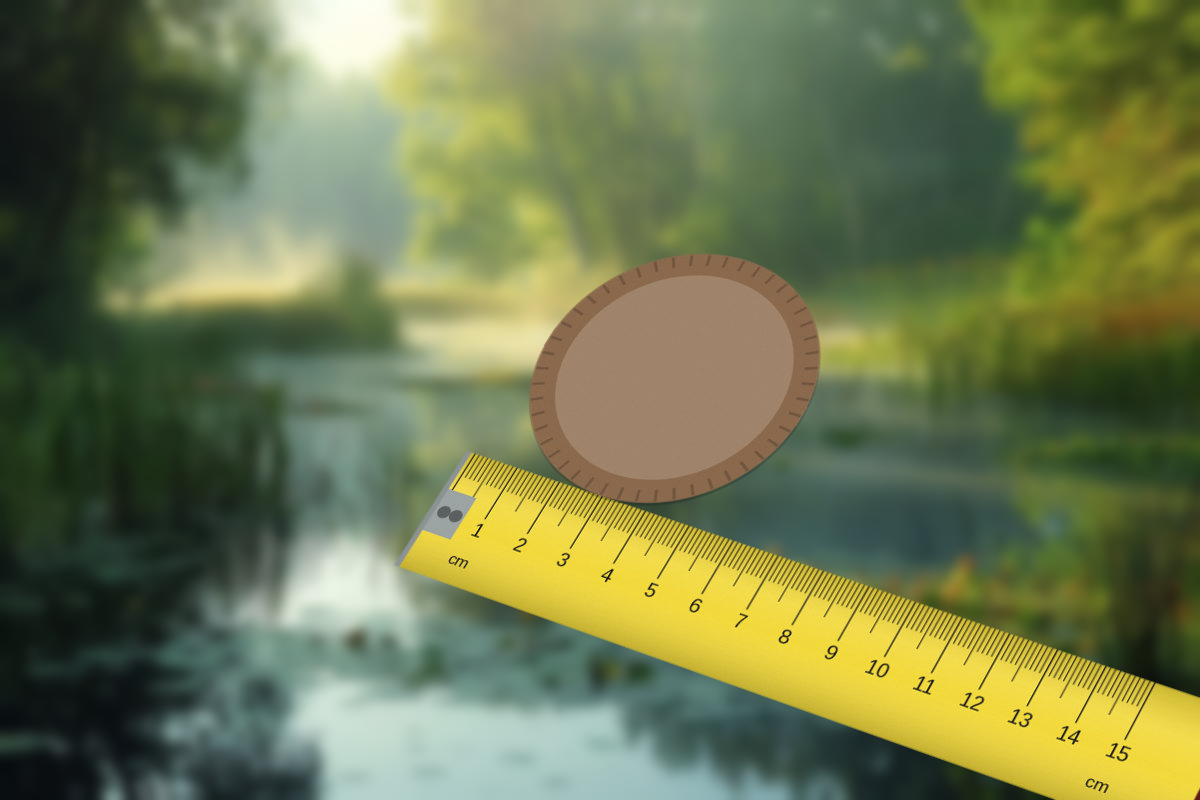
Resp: 5.9,cm
